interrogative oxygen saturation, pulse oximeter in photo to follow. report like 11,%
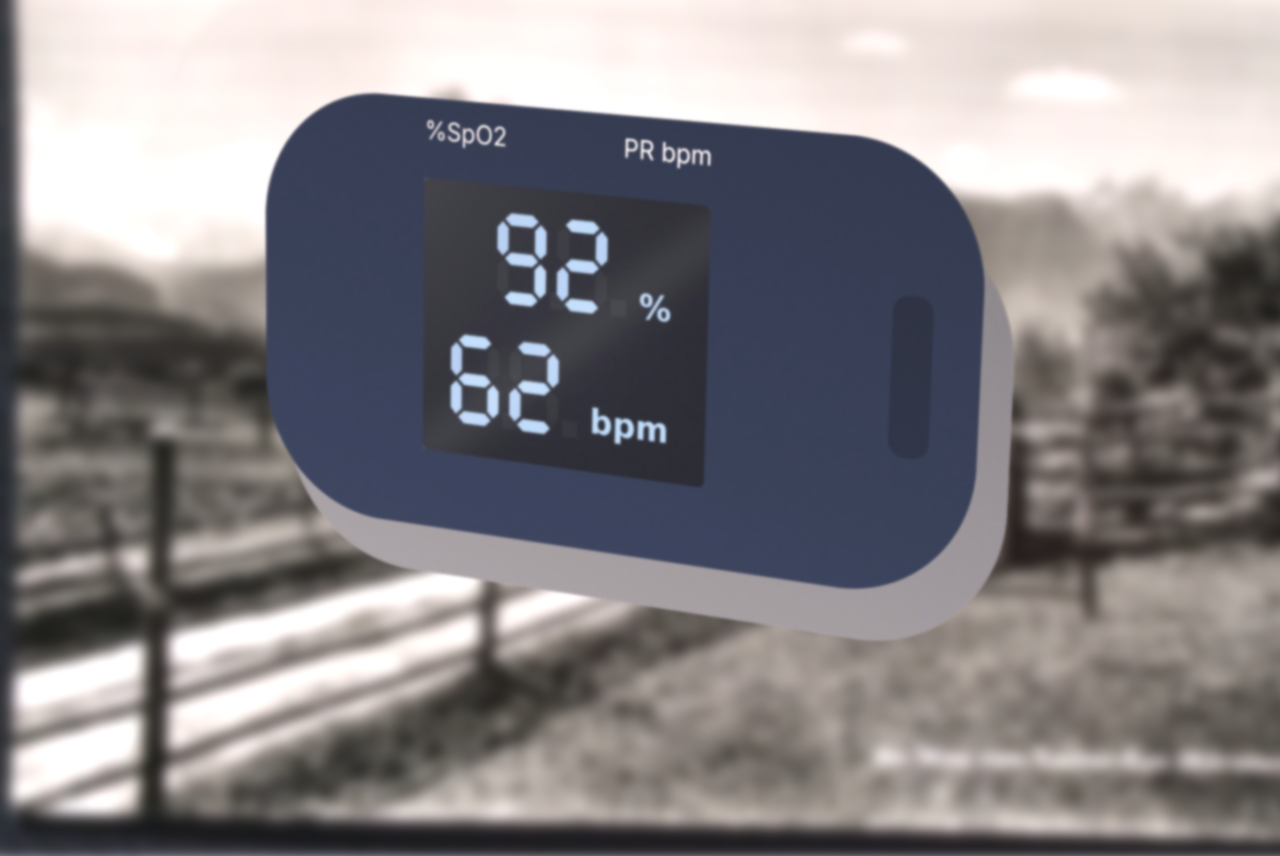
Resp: 92,%
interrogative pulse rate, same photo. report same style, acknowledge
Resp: 62,bpm
